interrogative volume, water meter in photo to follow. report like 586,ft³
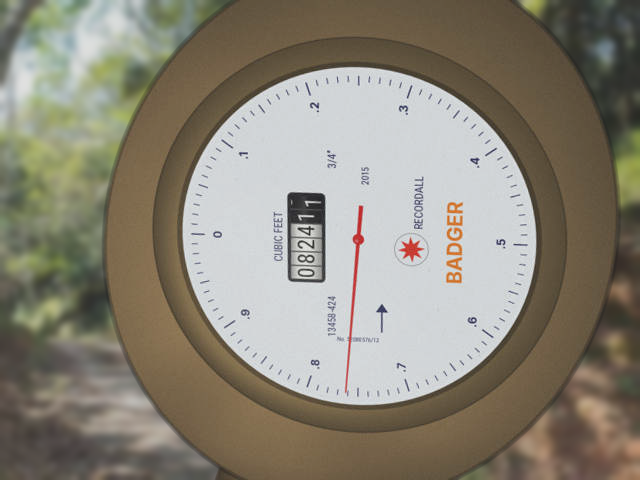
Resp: 82410.76,ft³
